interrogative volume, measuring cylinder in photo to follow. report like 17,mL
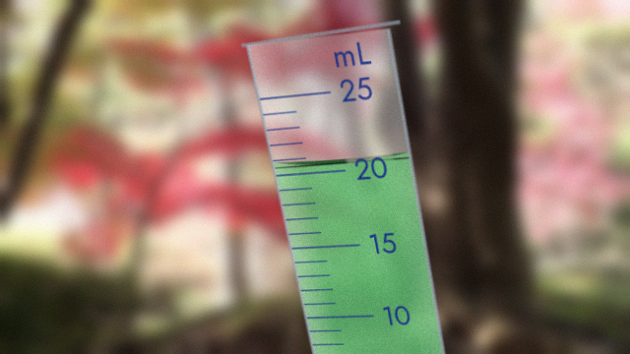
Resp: 20.5,mL
